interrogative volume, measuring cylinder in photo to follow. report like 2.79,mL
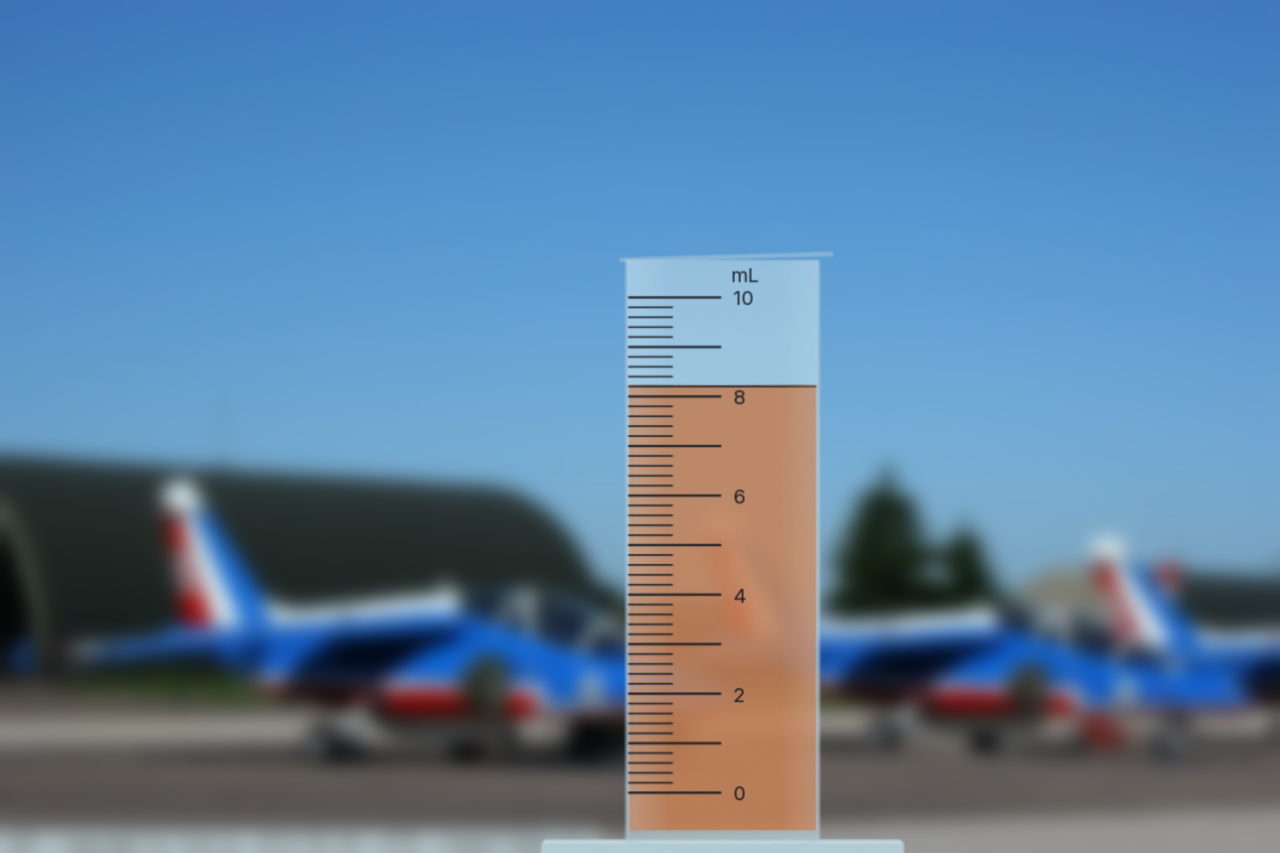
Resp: 8.2,mL
